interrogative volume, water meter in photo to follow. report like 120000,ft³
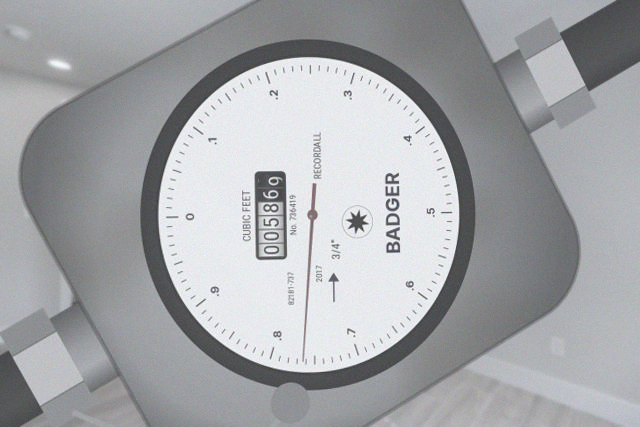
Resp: 5868.76,ft³
